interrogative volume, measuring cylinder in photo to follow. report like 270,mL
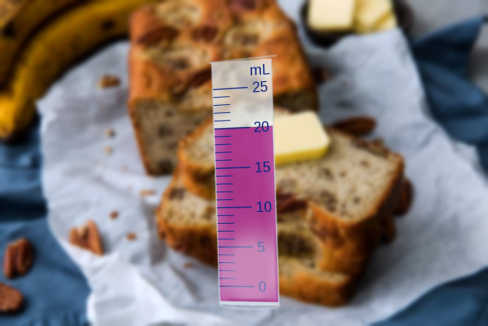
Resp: 20,mL
